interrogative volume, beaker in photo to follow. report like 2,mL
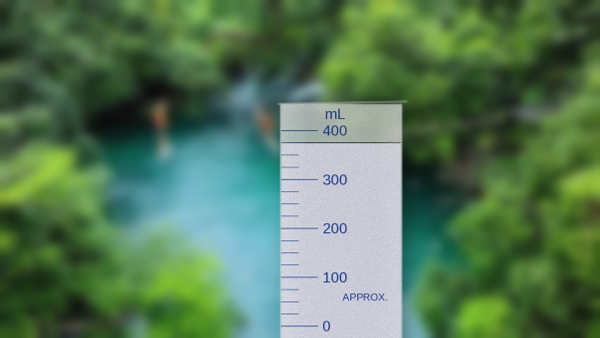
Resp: 375,mL
